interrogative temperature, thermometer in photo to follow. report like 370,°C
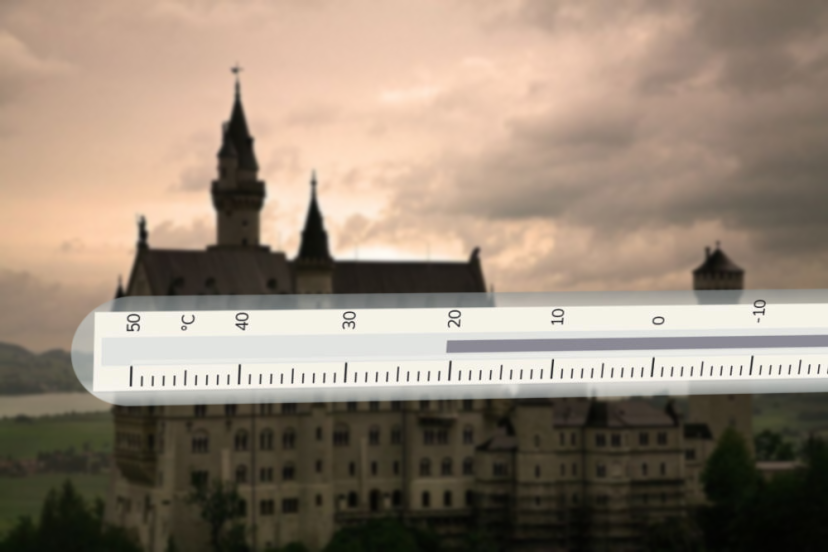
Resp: 20.5,°C
